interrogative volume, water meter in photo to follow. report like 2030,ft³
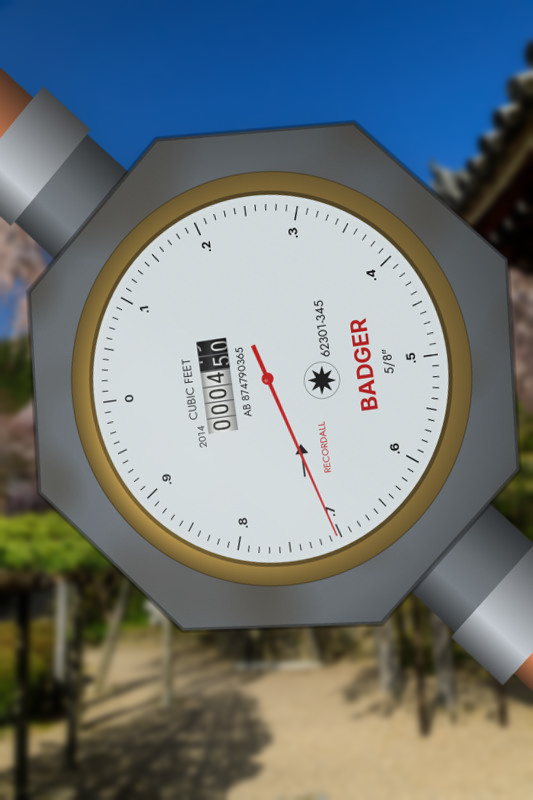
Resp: 449.70,ft³
